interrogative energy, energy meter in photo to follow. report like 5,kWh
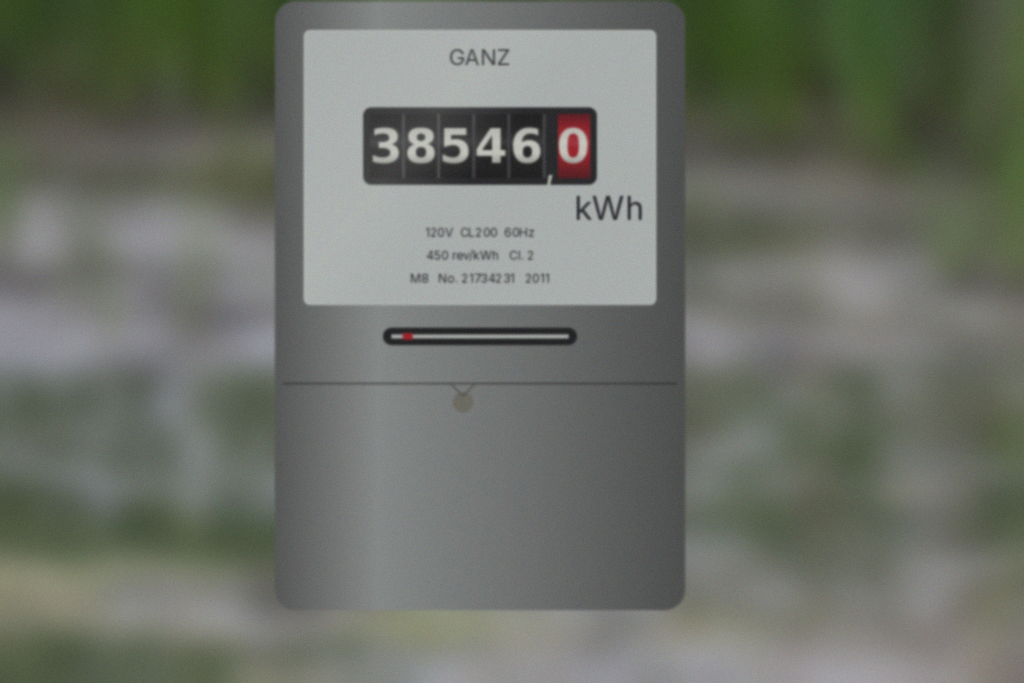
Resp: 38546.0,kWh
